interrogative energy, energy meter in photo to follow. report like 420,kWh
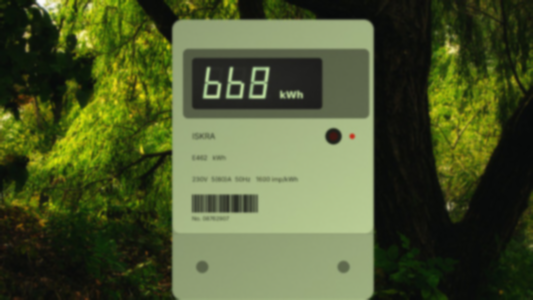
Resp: 668,kWh
